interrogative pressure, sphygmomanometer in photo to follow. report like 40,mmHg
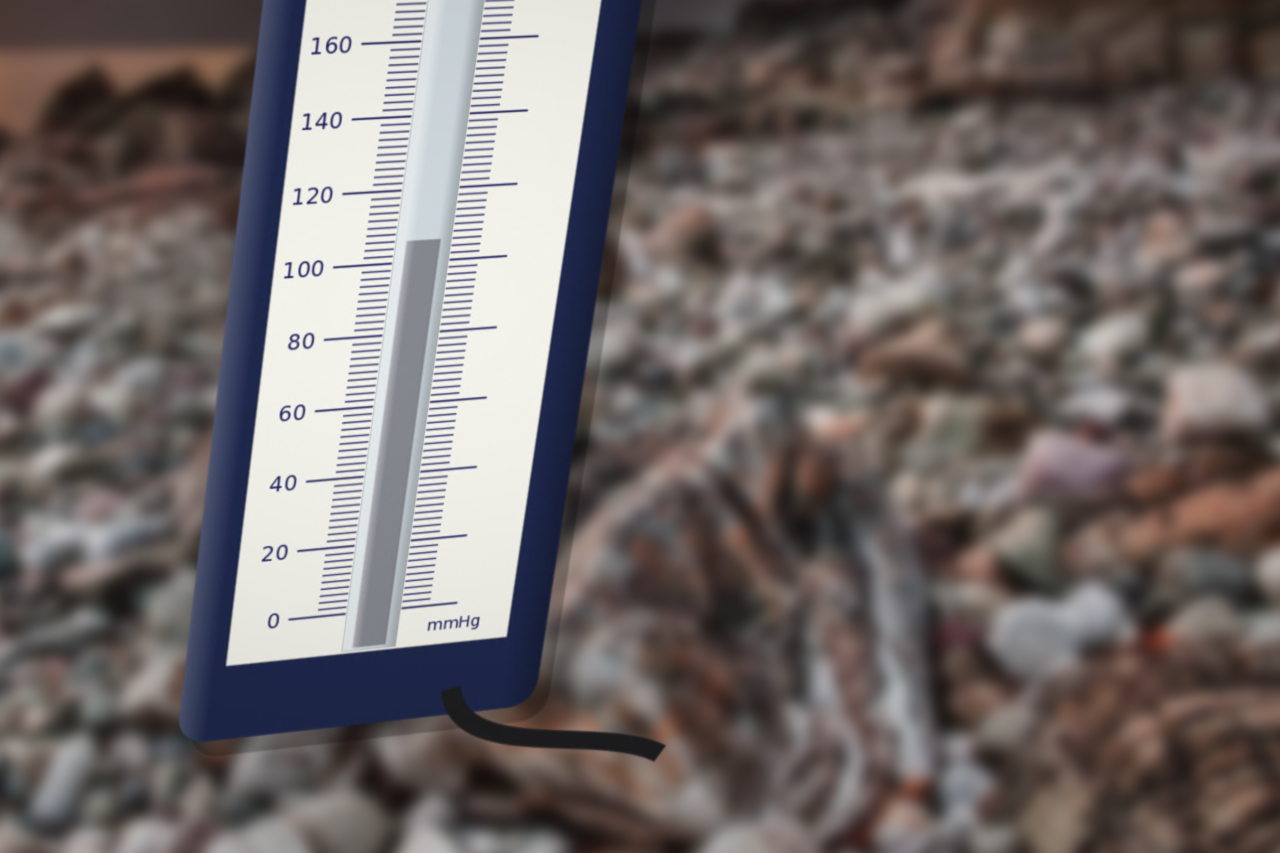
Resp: 106,mmHg
